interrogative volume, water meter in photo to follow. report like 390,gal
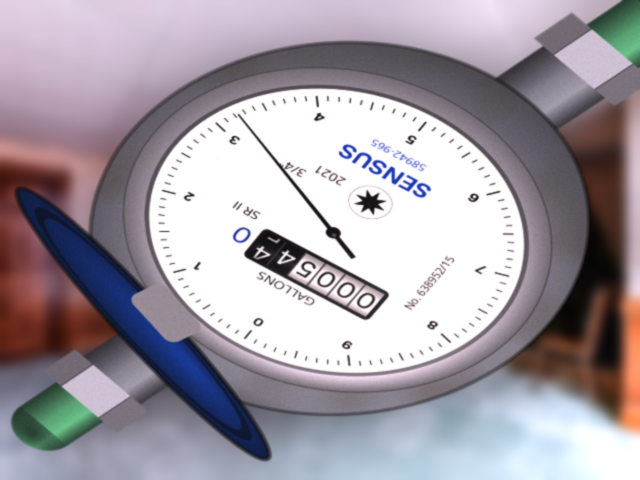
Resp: 5443.2,gal
